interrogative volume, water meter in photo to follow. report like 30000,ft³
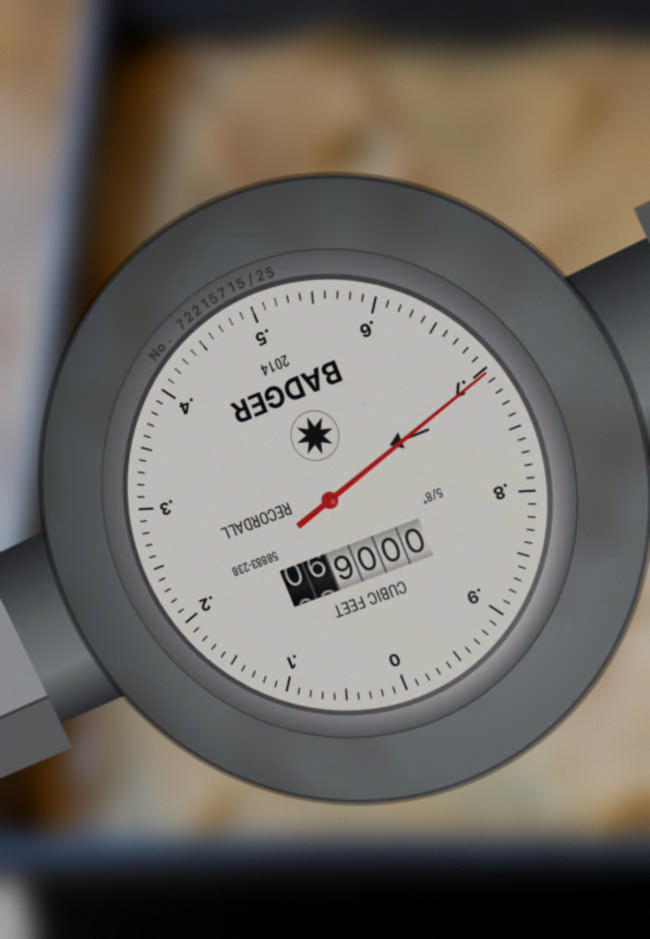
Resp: 689.70,ft³
